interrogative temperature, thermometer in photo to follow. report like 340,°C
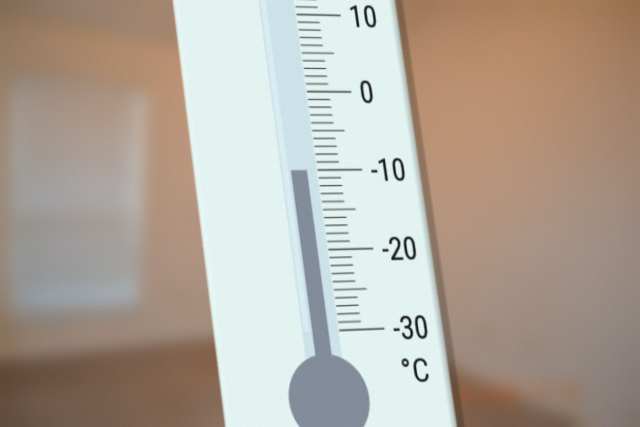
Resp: -10,°C
